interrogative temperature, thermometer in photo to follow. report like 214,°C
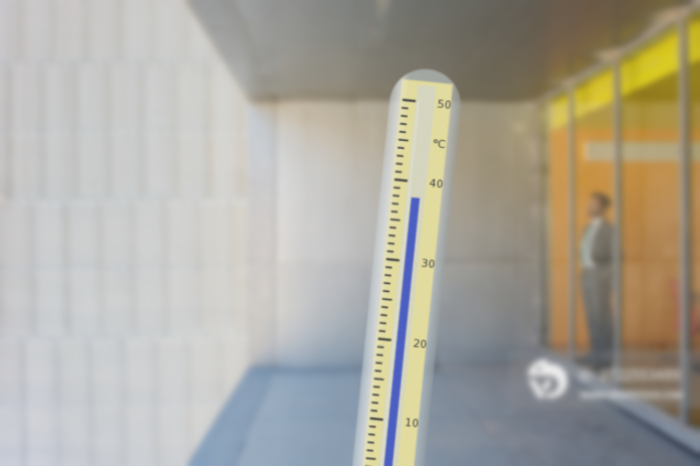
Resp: 38,°C
